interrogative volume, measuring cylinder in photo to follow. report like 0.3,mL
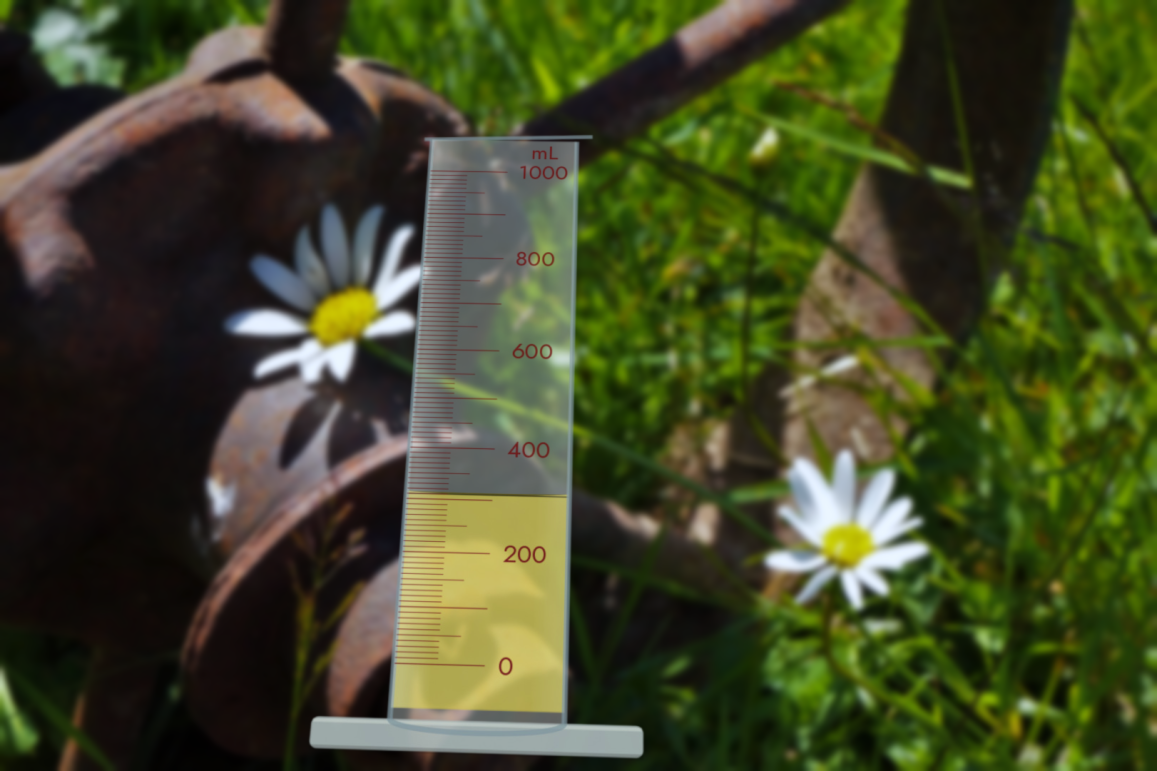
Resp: 310,mL
